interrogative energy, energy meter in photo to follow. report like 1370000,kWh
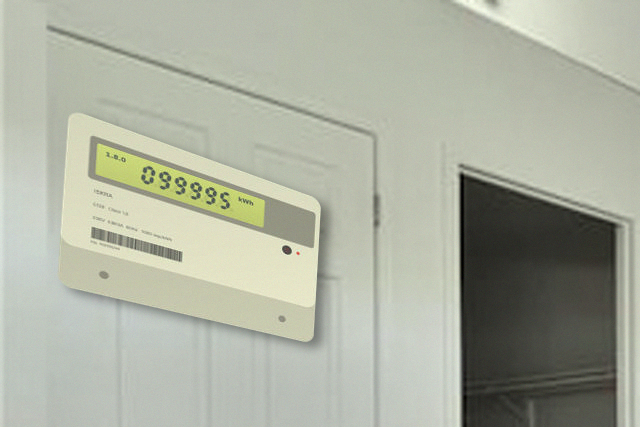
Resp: 99995,kWh
